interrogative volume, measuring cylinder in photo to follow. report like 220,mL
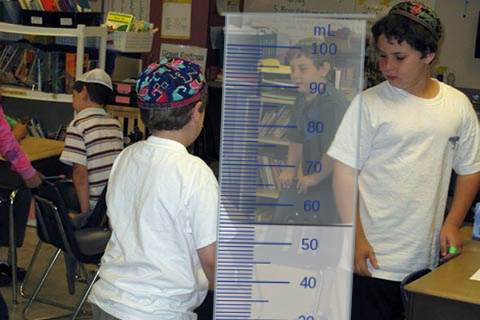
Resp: 55,mL
